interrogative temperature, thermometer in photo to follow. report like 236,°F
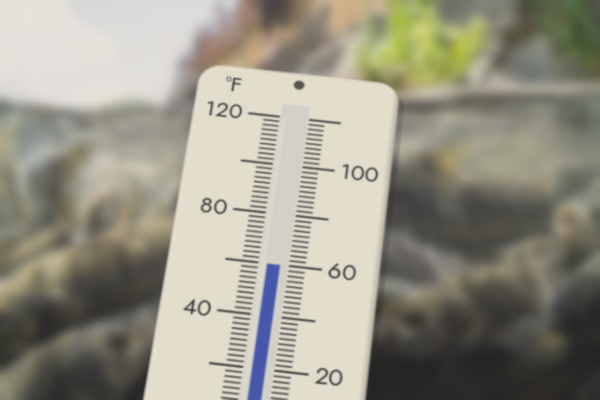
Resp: 60,°F
